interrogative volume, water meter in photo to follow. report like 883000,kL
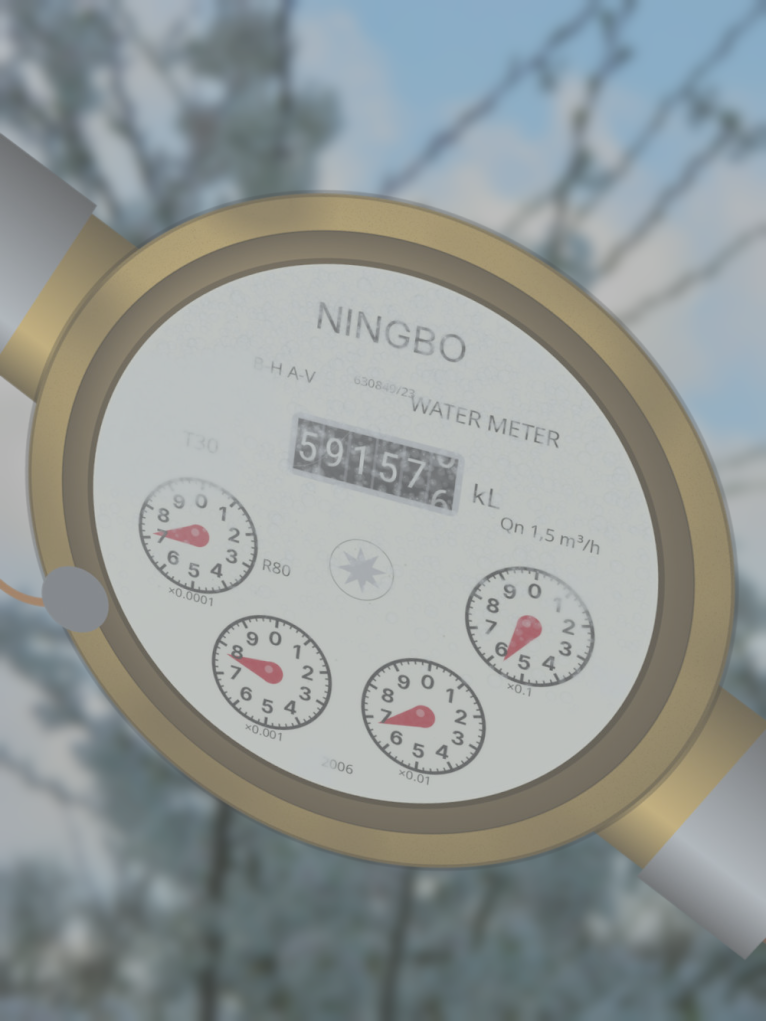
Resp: 591575.5677,kL
